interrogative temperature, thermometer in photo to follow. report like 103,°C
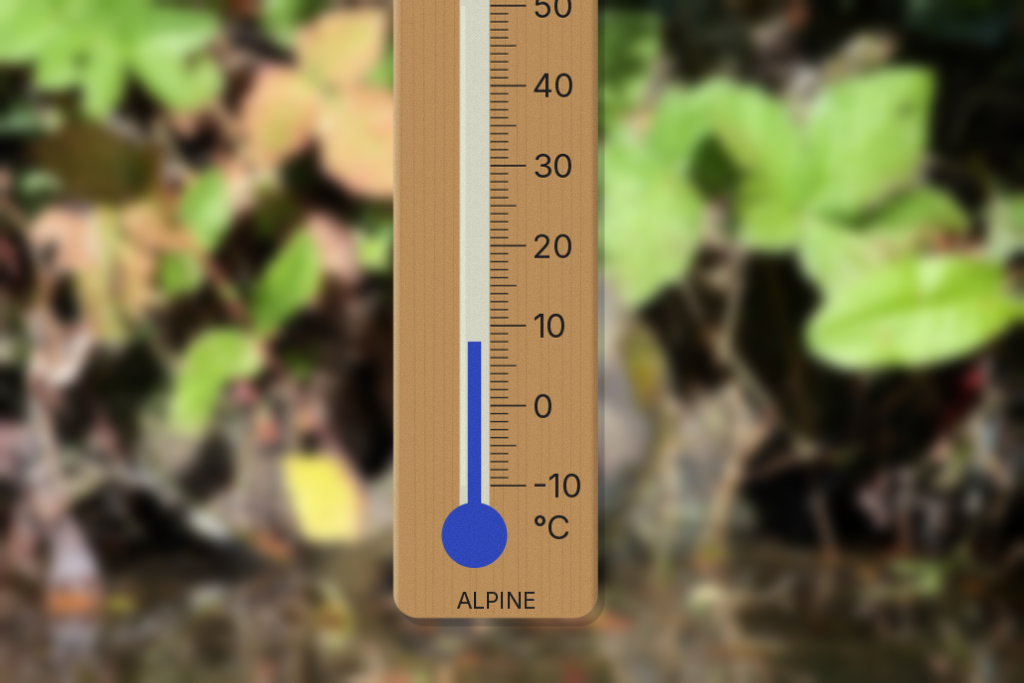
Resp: 8,°C
